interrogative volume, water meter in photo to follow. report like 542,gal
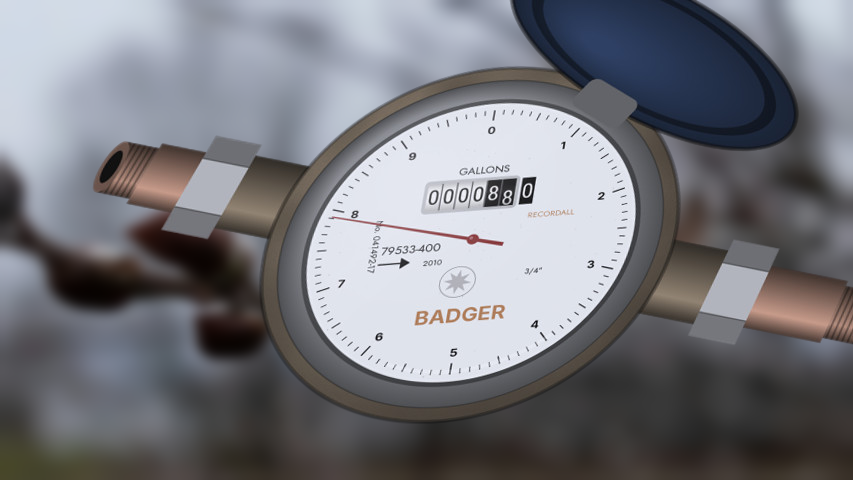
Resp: 877.9,gal
